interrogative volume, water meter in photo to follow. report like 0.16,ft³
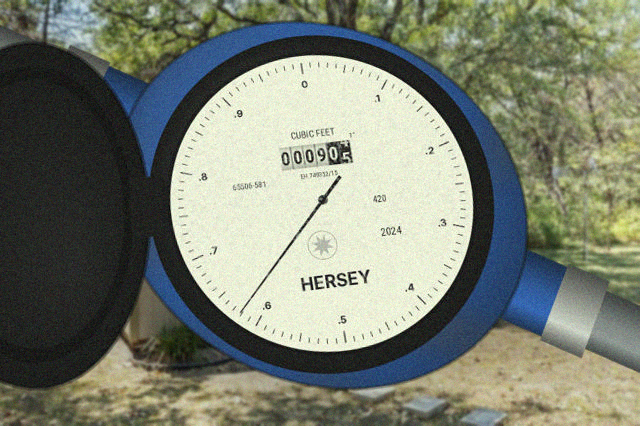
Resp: 904.62,ft³
